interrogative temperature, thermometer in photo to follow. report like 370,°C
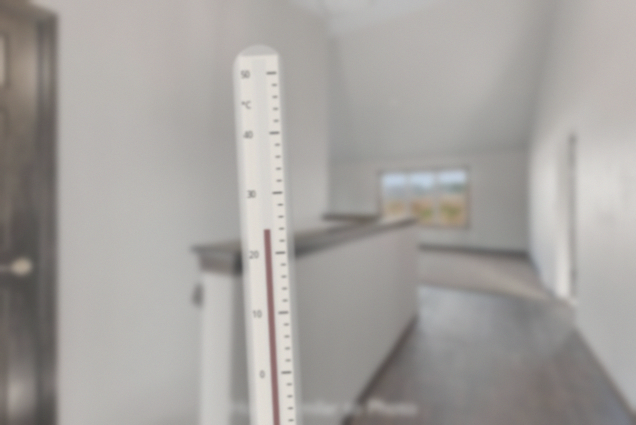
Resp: 24,°C
